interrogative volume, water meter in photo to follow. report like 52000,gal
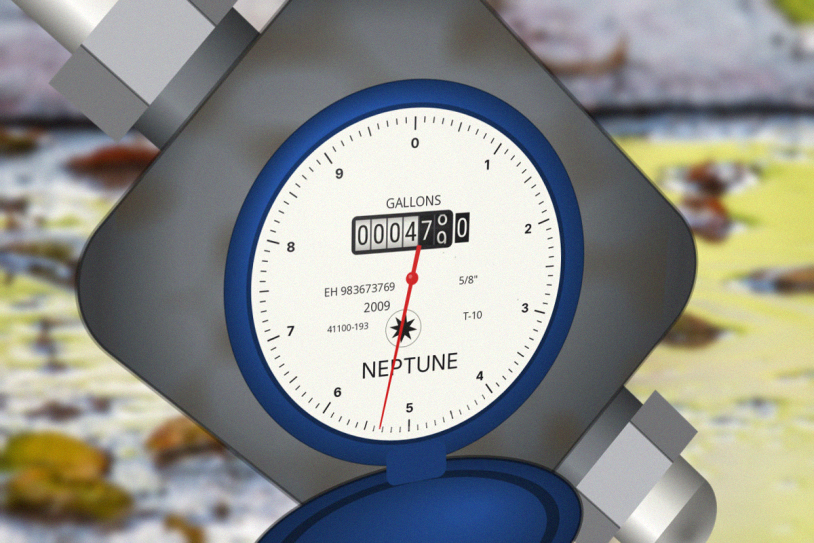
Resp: 4785.3,gal
